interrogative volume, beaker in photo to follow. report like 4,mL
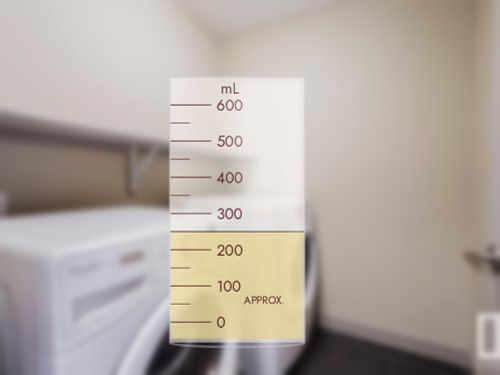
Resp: 250,mL
